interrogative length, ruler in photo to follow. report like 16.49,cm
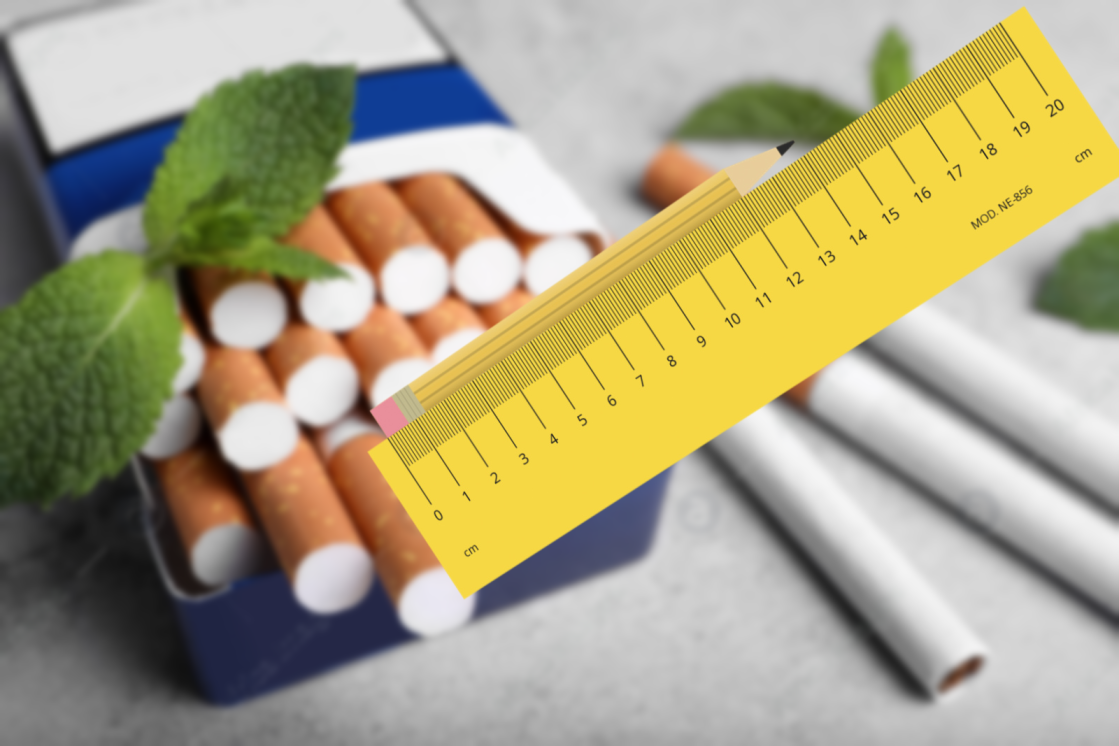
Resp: 14,cm
